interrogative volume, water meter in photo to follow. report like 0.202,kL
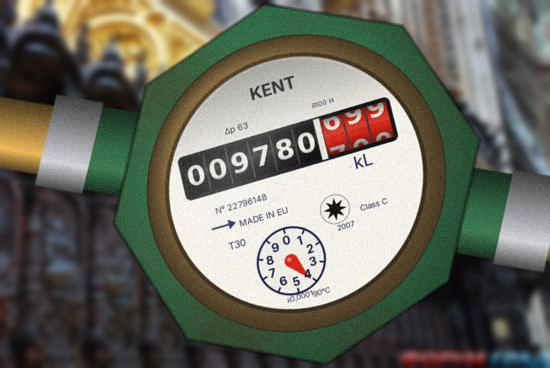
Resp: 9780.6994,kL
